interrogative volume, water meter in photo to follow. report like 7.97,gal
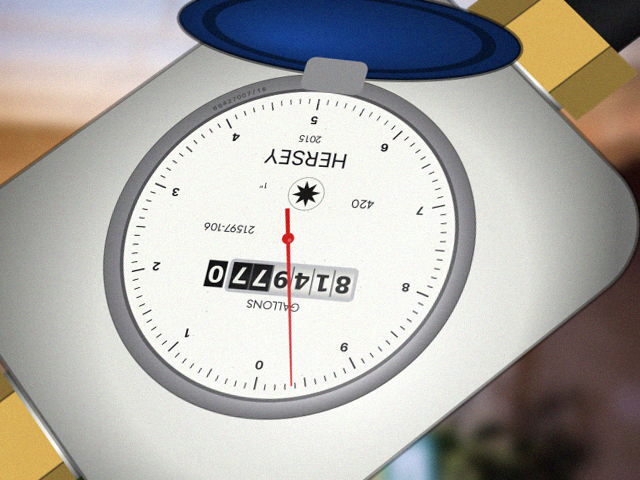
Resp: 8149769.6,gal
